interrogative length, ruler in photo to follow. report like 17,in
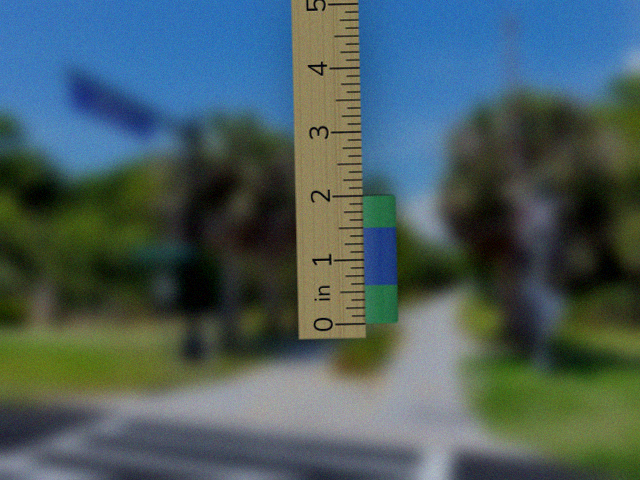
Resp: 2,in
